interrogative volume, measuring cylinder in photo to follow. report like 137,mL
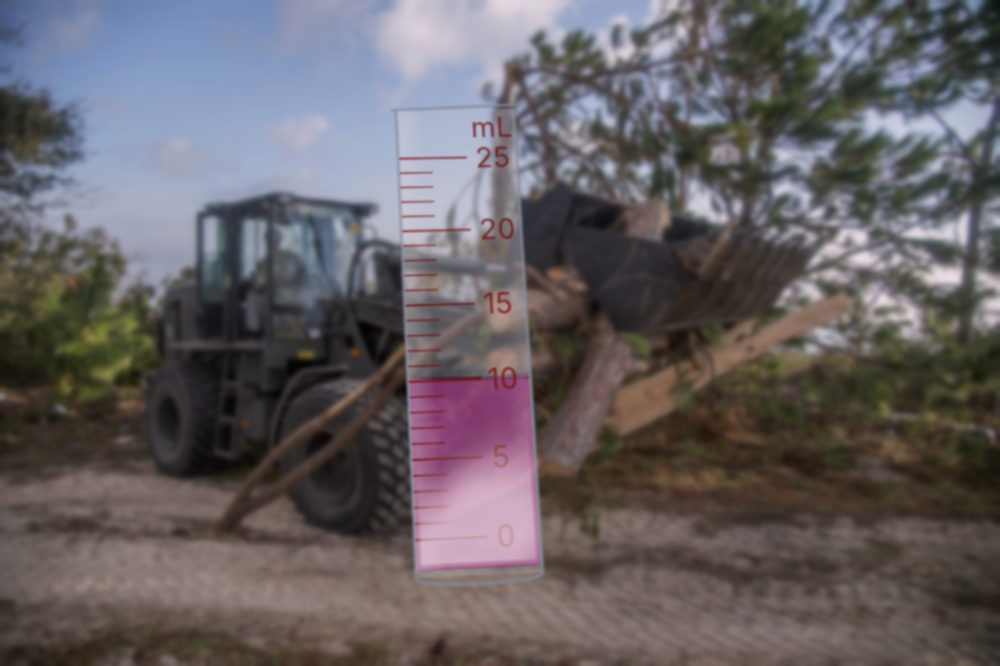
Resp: 10,mL
